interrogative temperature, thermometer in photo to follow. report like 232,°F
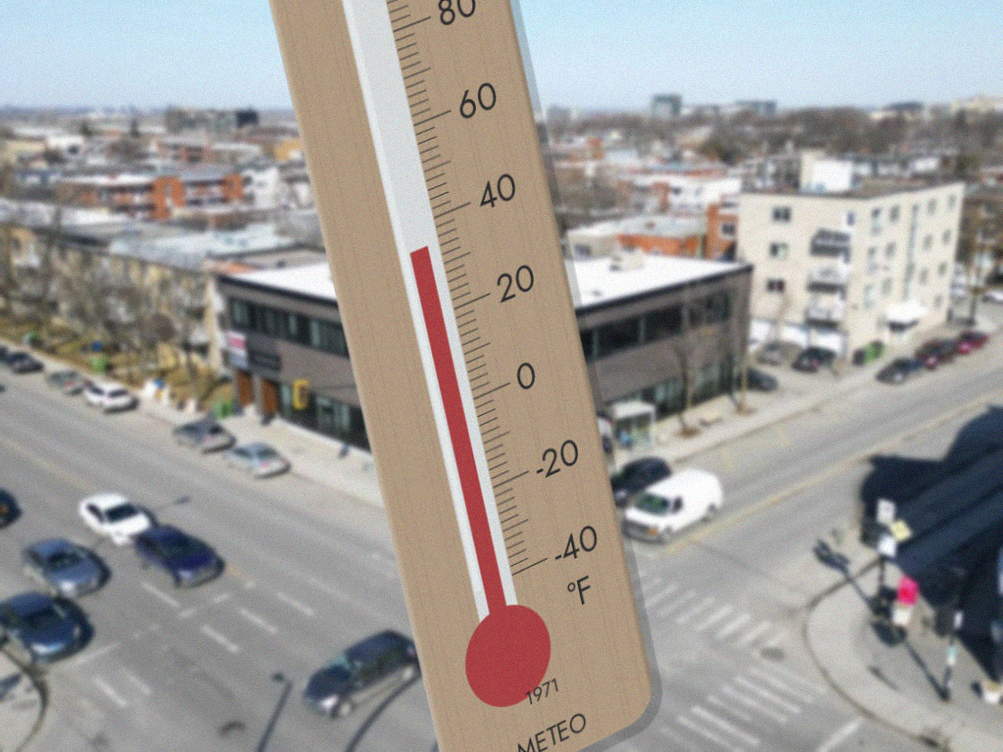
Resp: 35,°F
